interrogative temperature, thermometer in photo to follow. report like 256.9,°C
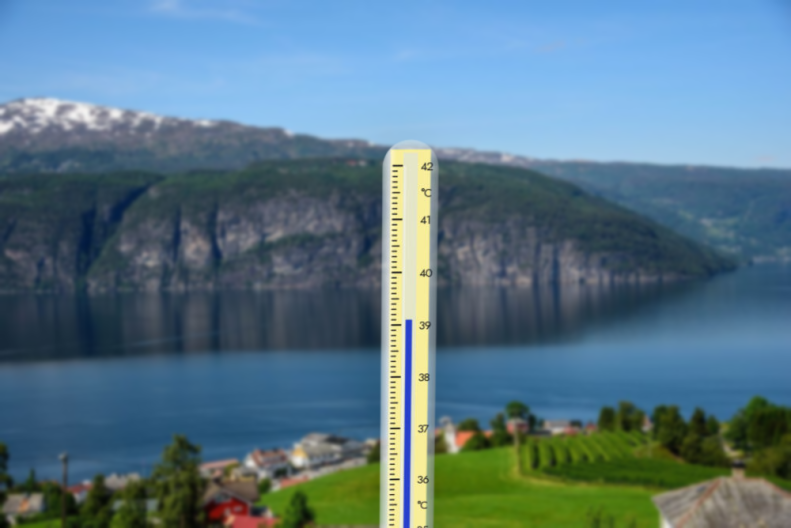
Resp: 39.1,°C
